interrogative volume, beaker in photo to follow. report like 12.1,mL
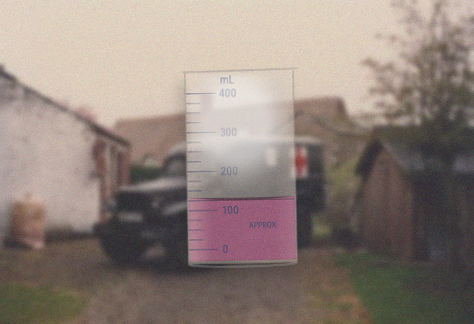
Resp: 125,mL
